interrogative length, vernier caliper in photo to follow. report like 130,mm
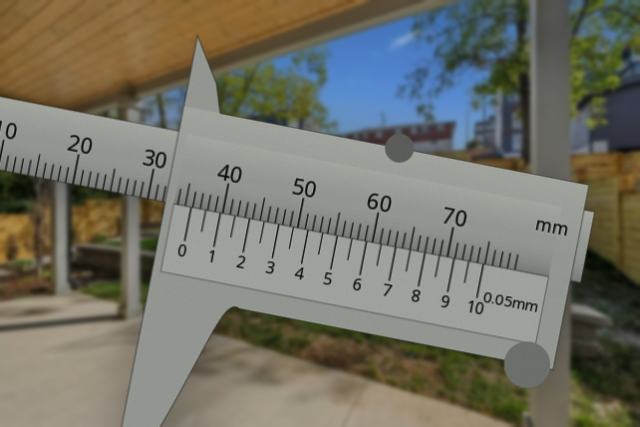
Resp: 35.8,mm
